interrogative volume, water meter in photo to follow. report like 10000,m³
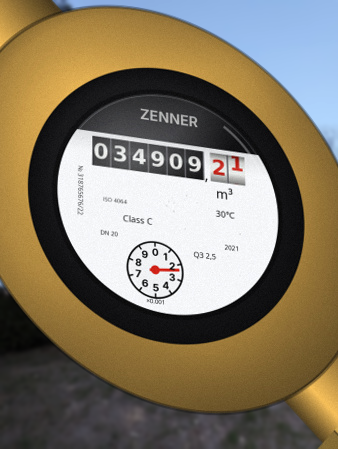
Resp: 34909.212,m³
